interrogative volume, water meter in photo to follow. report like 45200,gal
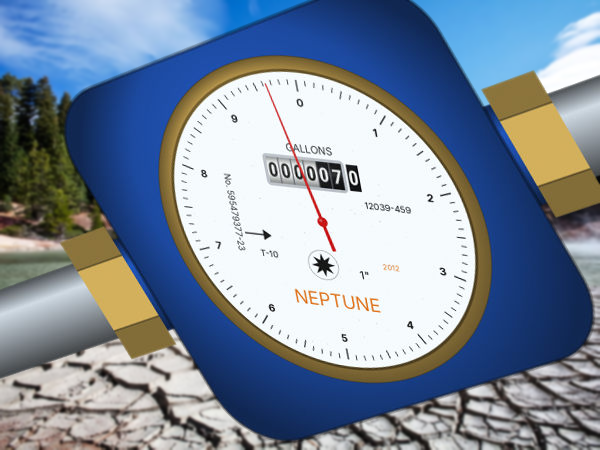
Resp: 69.6,gal
